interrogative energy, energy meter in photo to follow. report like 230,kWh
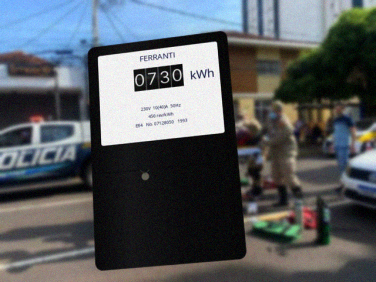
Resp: 730,kWh
